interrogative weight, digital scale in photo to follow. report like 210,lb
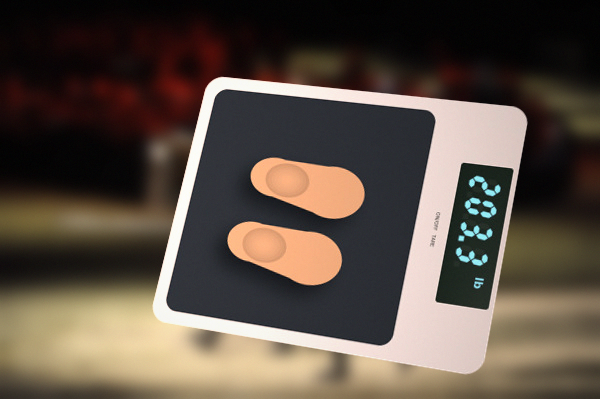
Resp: 203.3,lb
